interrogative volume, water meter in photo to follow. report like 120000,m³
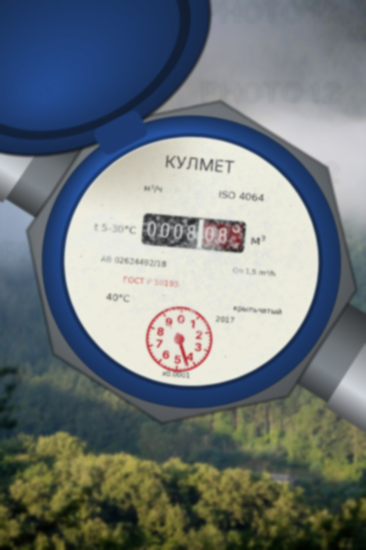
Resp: 8.0834,m³
